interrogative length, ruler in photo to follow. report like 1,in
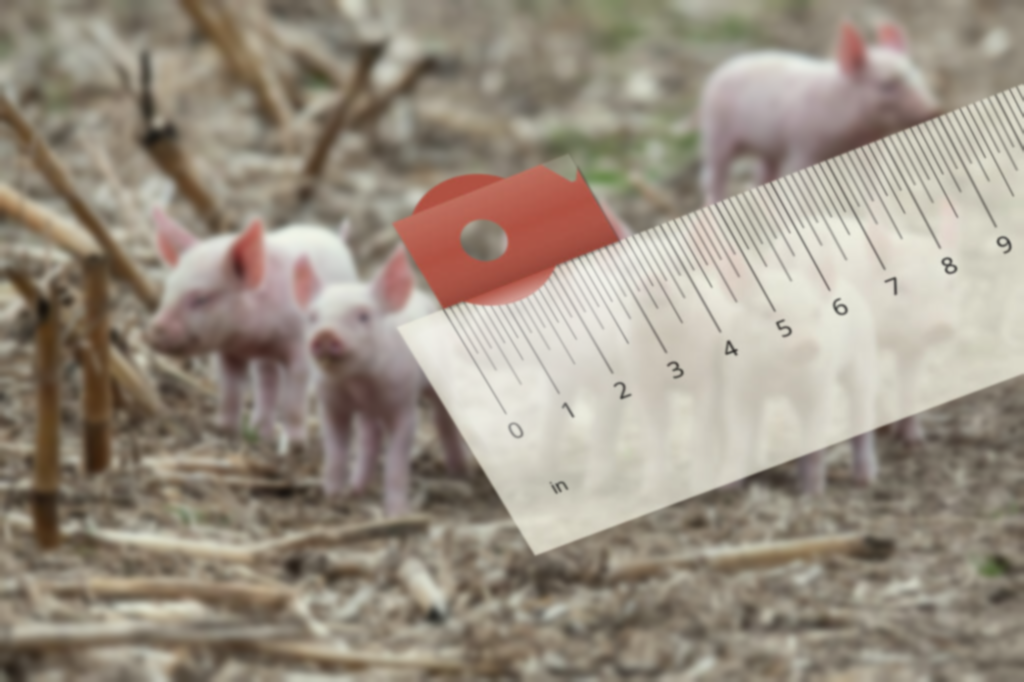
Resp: 3.25,in
